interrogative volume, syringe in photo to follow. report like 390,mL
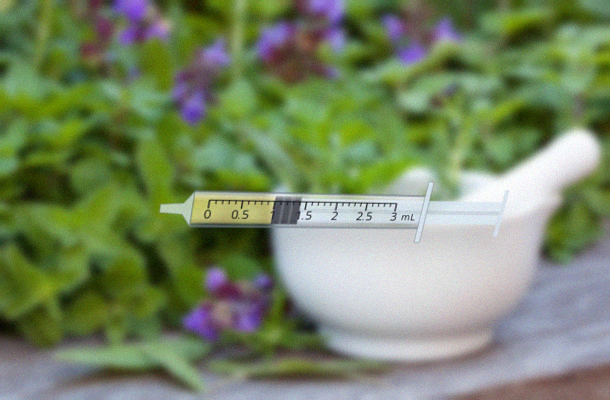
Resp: 1,mL
